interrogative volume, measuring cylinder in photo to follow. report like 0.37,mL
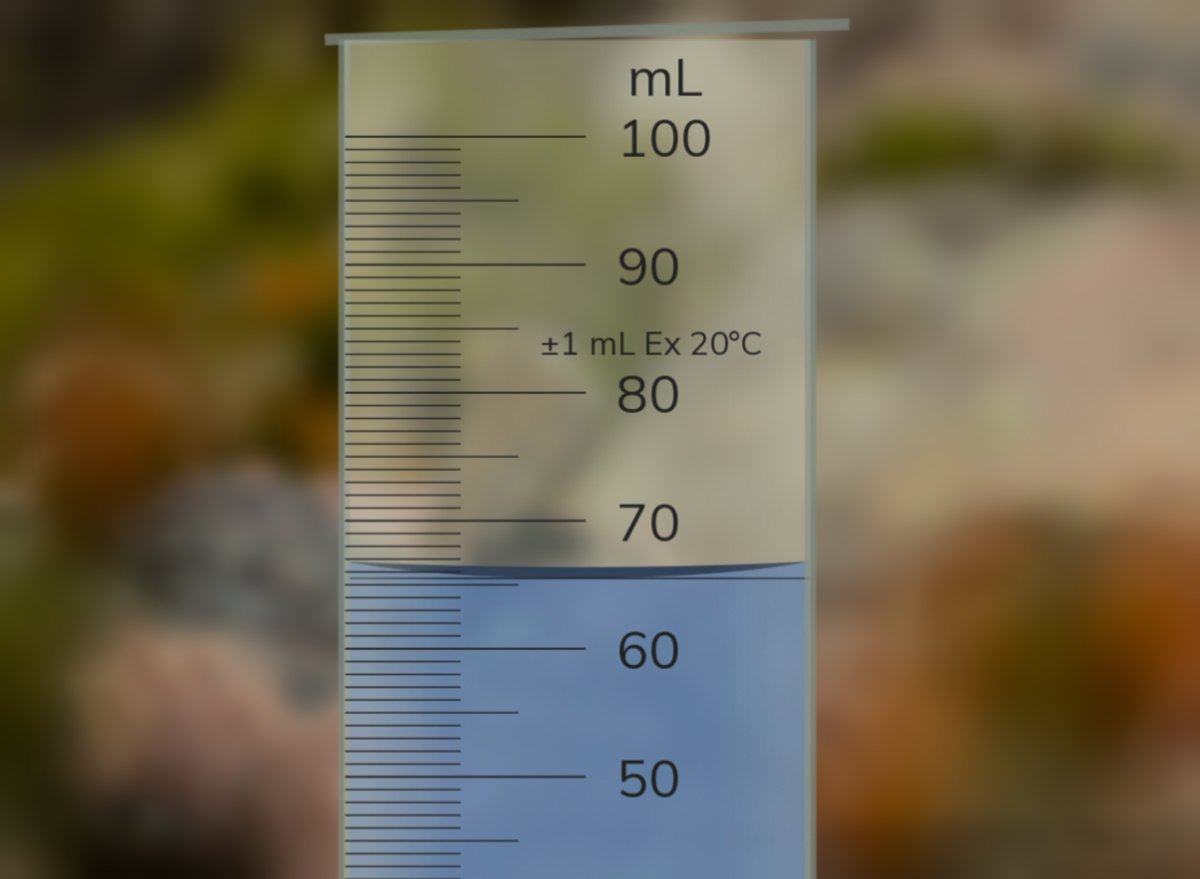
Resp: 65.5,mL
